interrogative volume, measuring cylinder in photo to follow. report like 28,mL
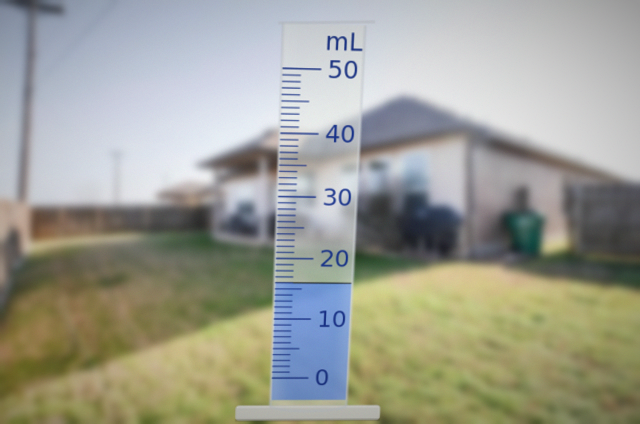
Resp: 16,mL
